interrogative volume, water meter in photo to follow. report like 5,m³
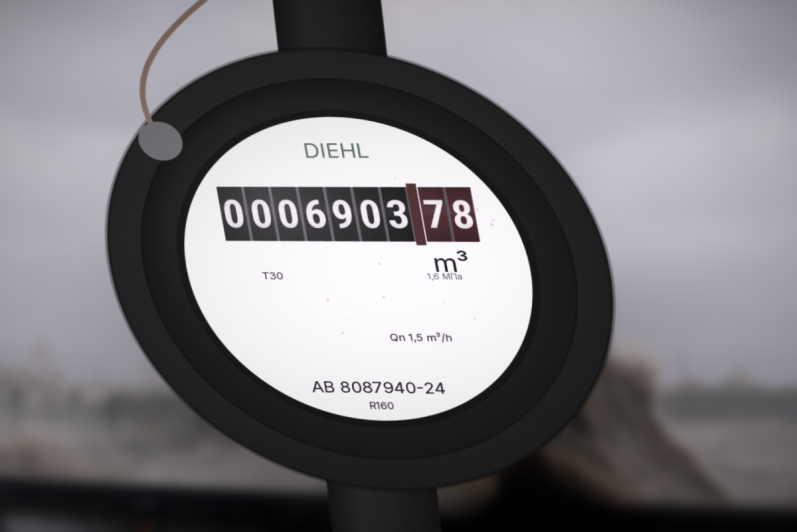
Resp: 6903.78,m³
